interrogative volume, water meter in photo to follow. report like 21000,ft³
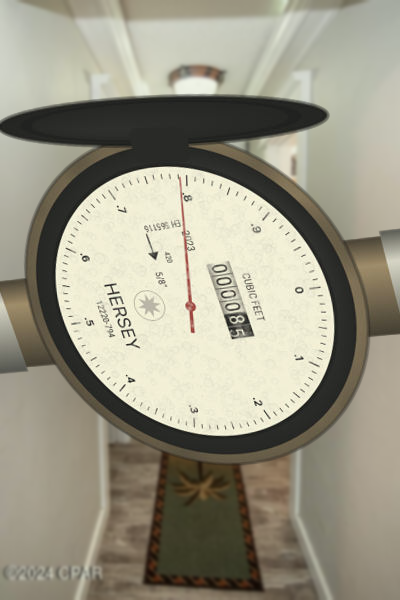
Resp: 84.79,ft³
